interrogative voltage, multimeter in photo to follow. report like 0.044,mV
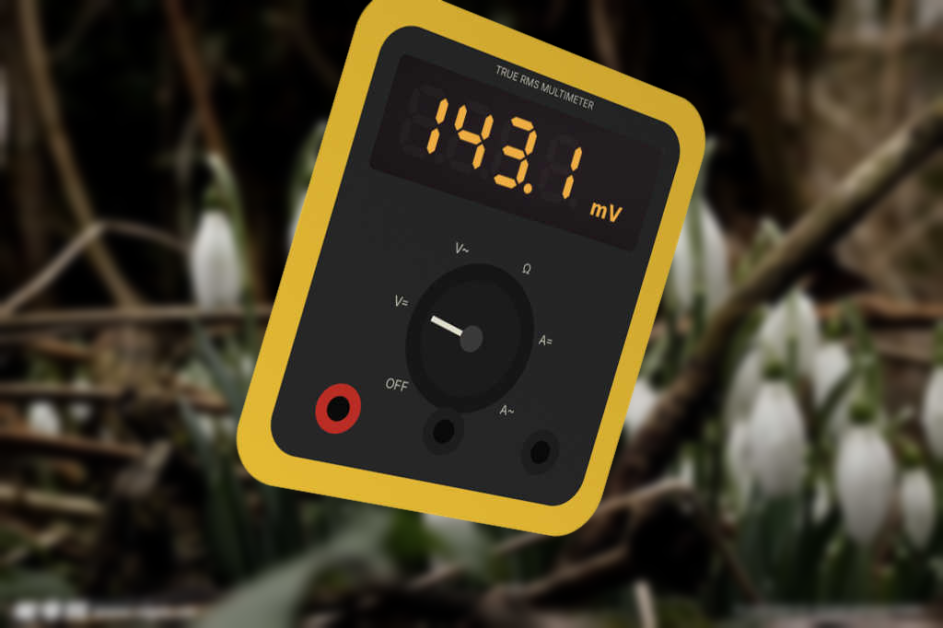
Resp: 143.1,mV
